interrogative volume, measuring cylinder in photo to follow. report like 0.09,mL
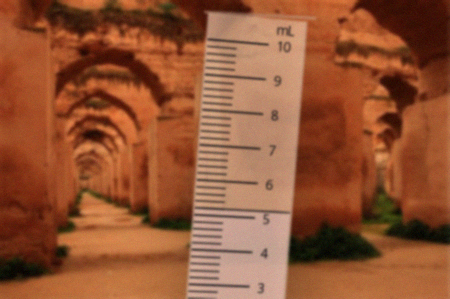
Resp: 5.2,mL
